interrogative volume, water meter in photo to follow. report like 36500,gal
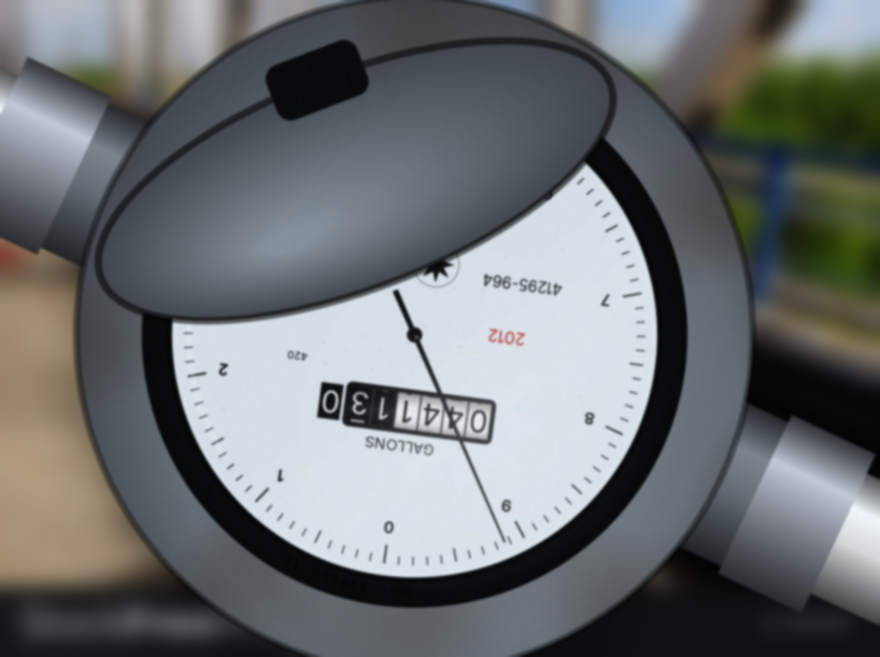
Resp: 441129.1,gal
